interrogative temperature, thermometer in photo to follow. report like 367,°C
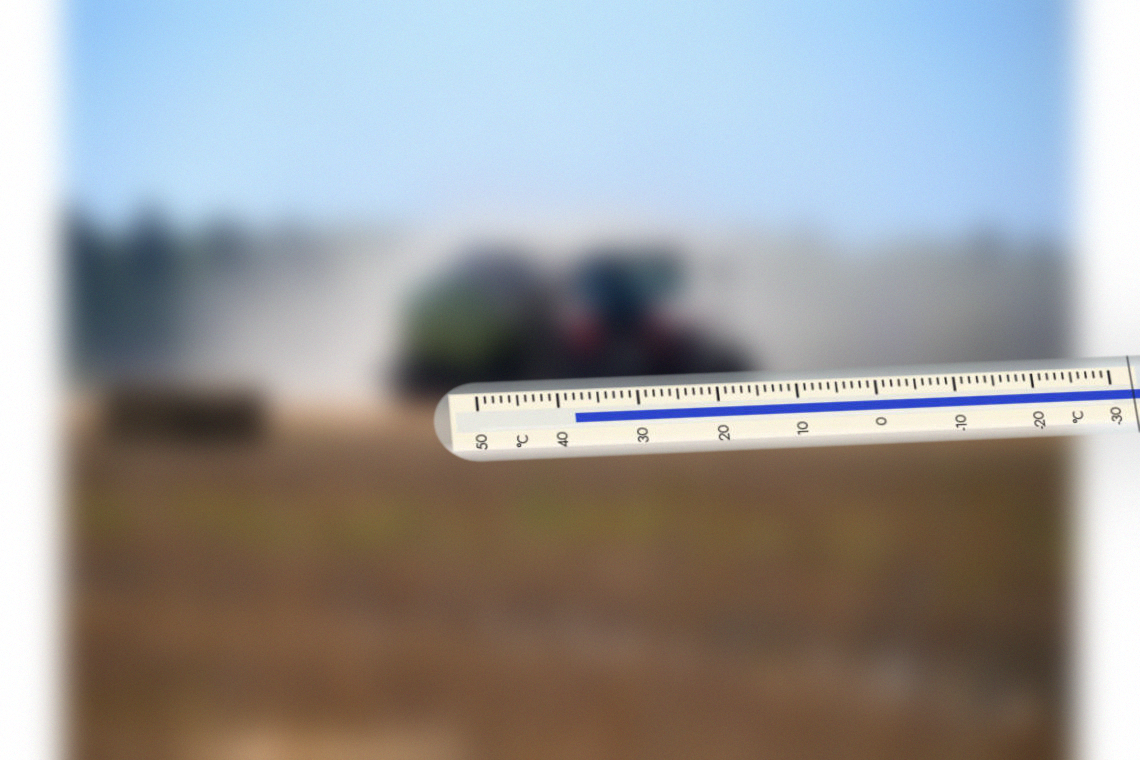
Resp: 38,°C
